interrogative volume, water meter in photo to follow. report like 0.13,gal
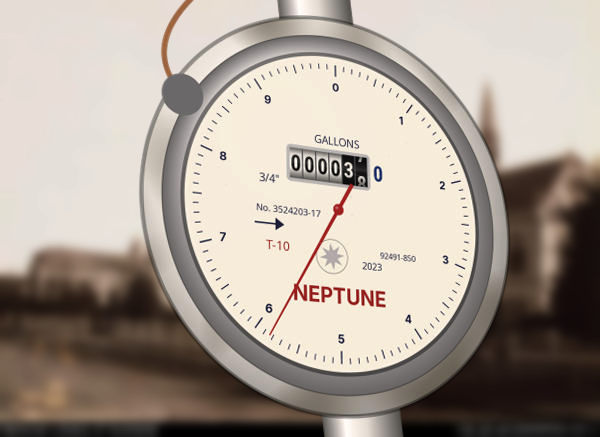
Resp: 375.8,gal
